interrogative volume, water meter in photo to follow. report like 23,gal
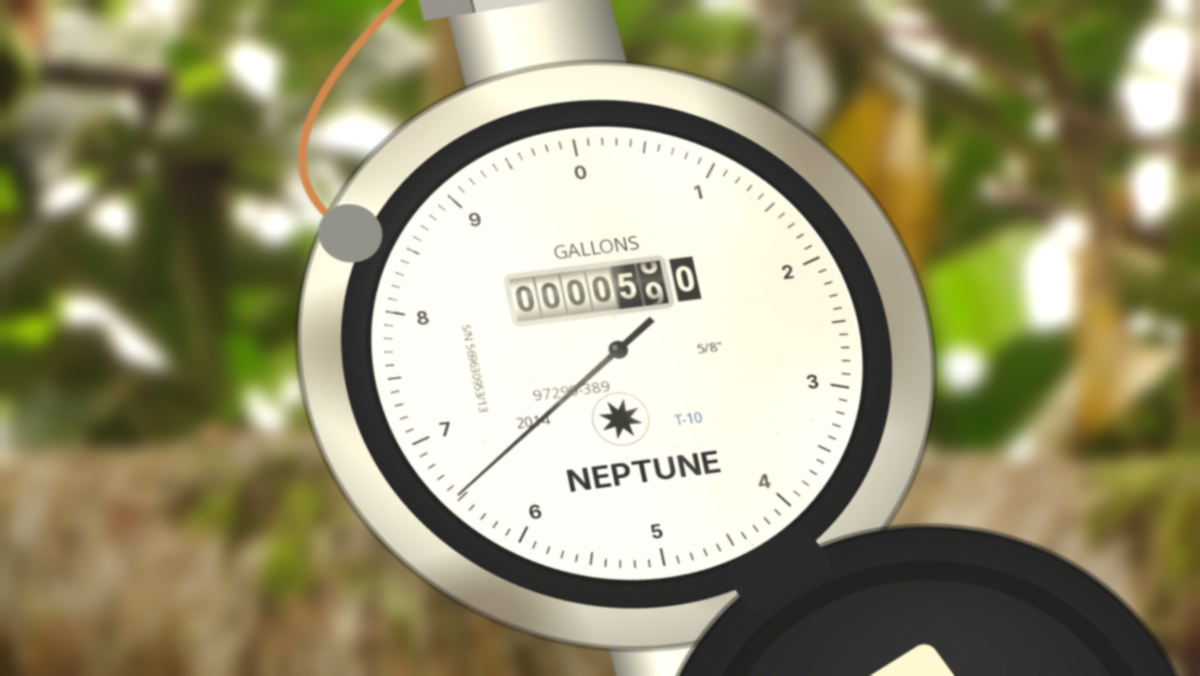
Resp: 586.5,gal
